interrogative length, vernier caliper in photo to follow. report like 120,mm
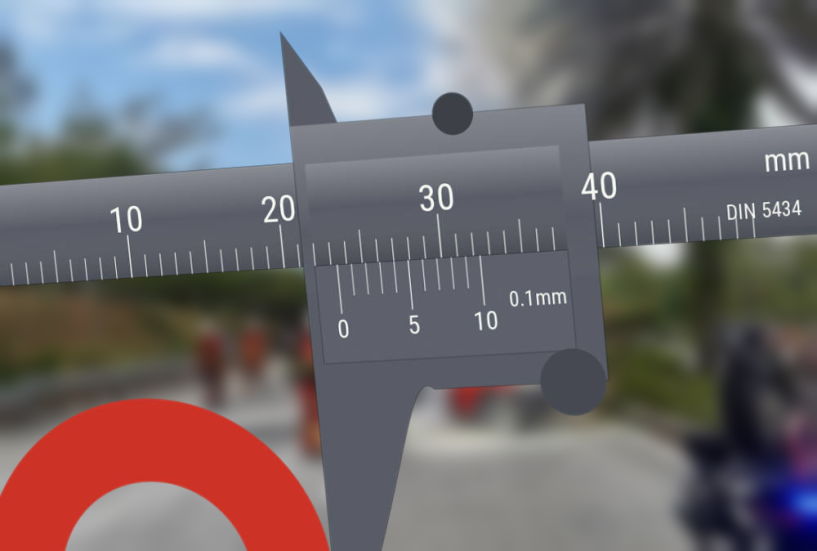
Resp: 23.4,mm
